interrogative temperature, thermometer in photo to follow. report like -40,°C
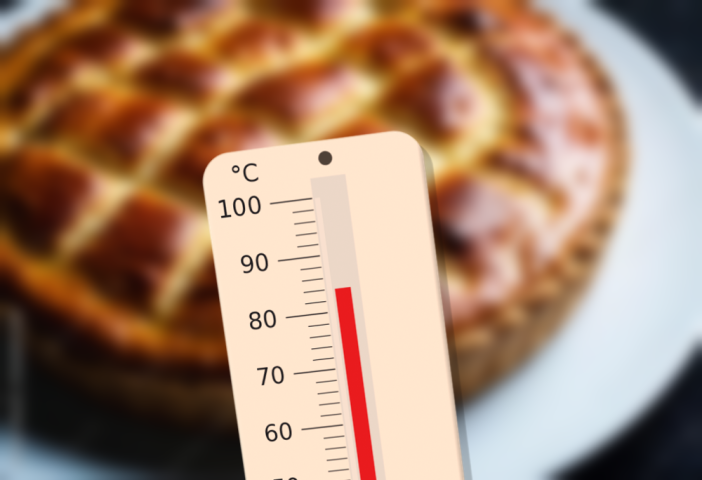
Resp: 84,°C
